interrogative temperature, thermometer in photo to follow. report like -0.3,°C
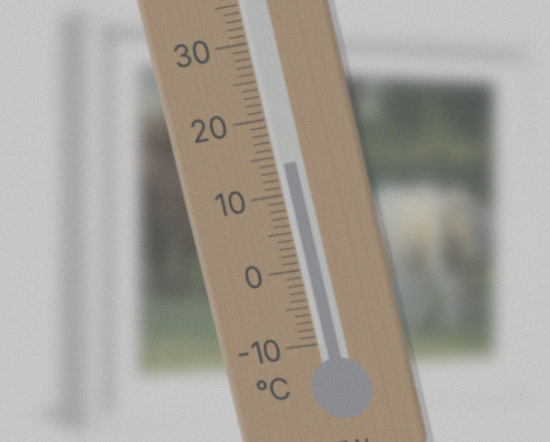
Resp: 14,°C
